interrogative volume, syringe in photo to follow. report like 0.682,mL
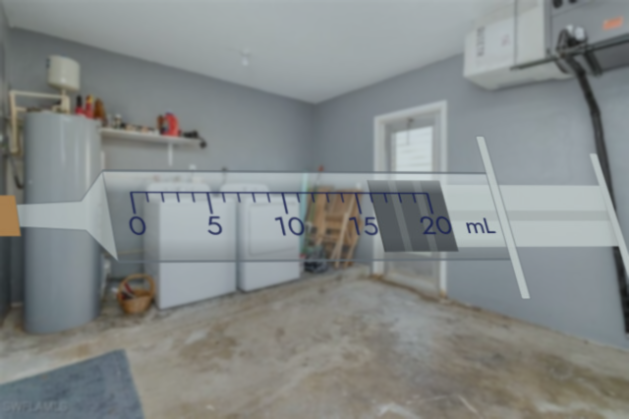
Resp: 16,mL
